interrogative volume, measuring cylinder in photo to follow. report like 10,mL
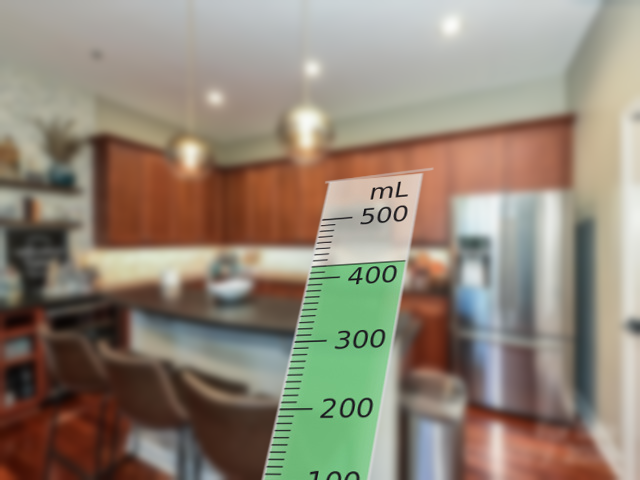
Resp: 420,mL
